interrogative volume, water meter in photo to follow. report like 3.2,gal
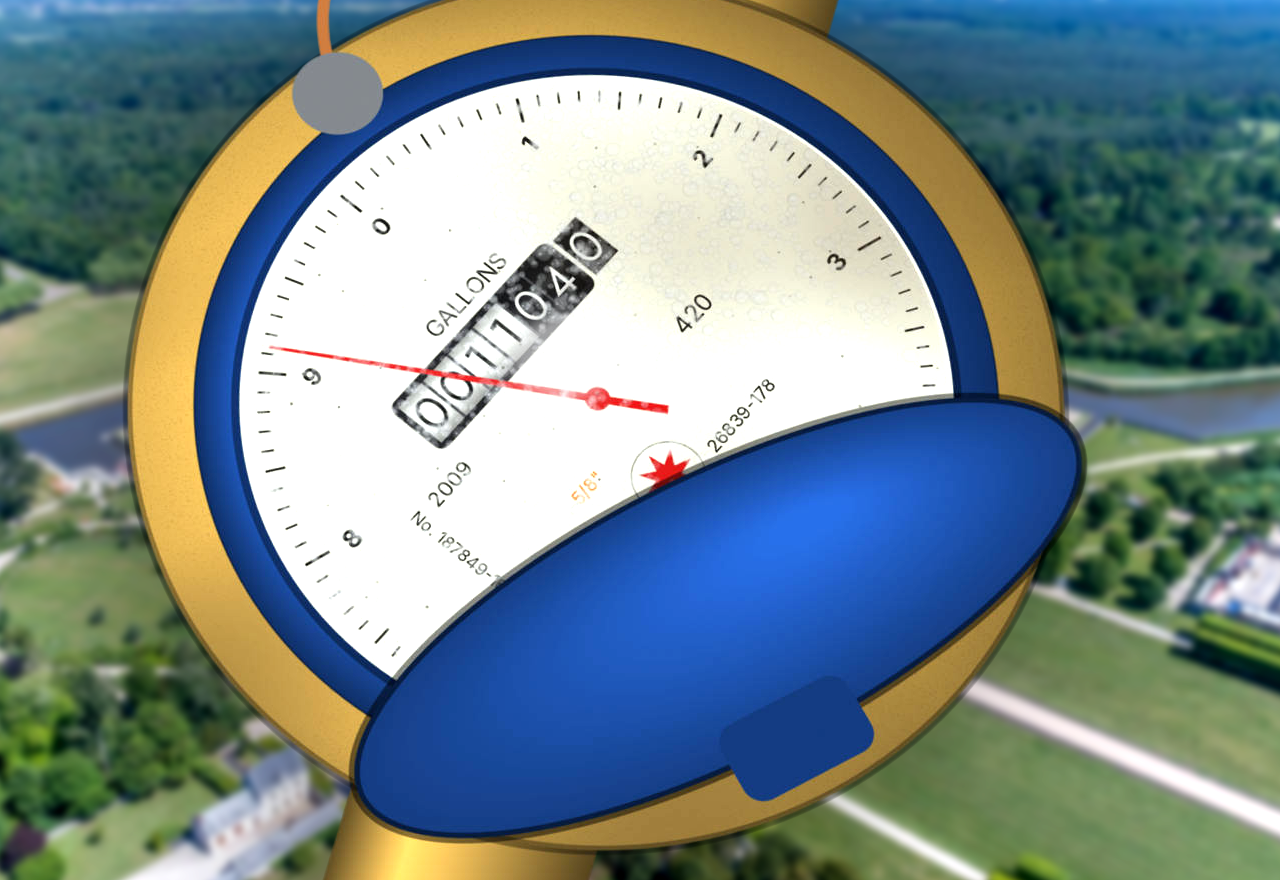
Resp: 11039.1,gal
